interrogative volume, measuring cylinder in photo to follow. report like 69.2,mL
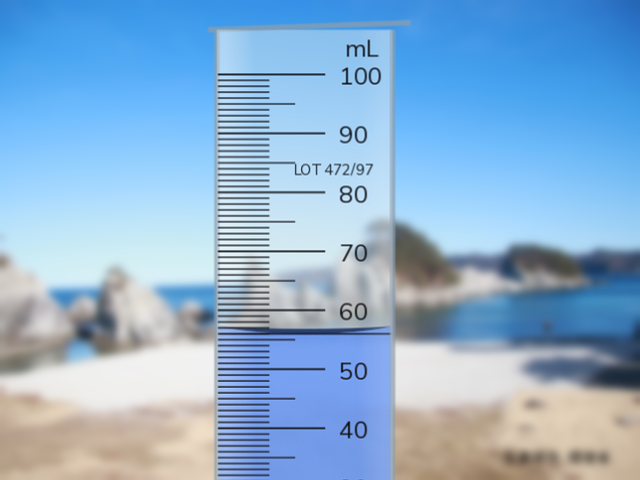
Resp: 56,mL
